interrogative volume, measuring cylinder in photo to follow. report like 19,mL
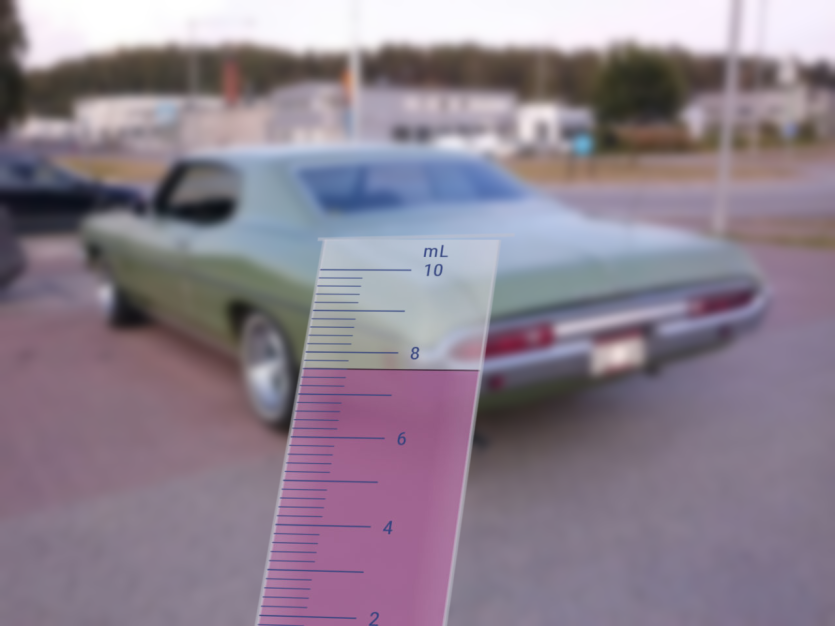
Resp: 7.6,mL
